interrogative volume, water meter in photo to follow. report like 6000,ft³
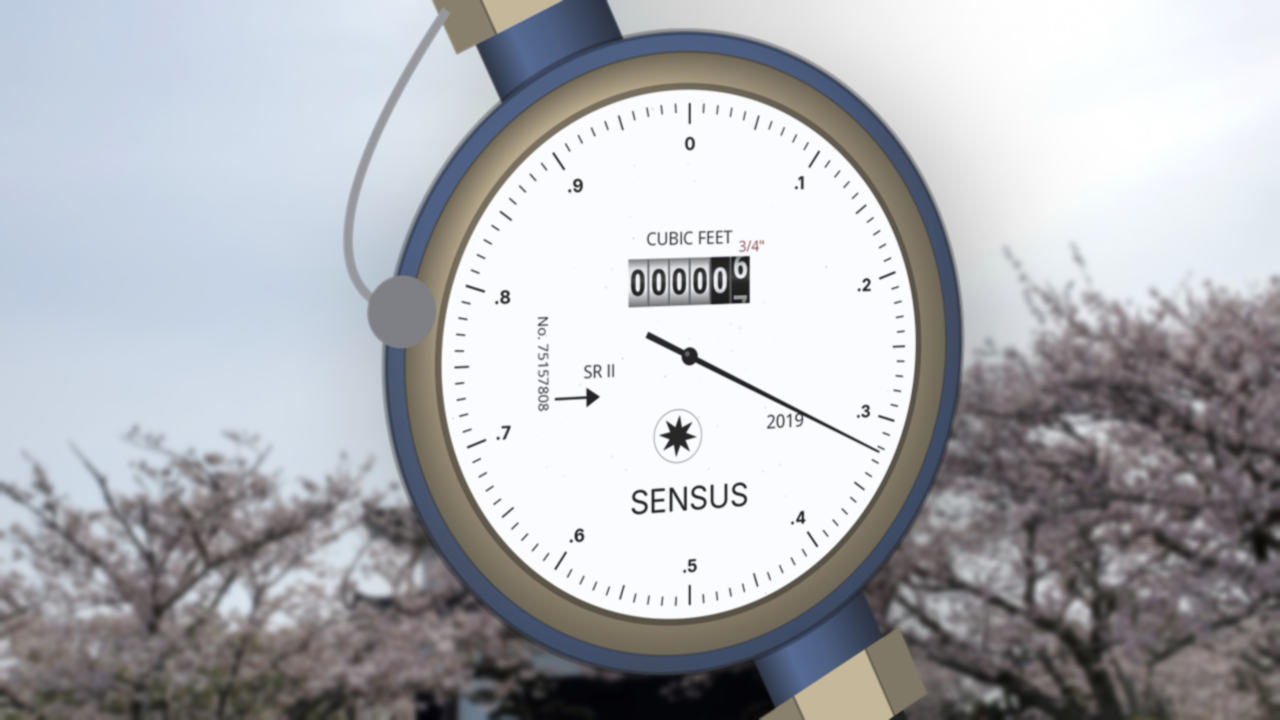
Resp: 6.32,ft³
